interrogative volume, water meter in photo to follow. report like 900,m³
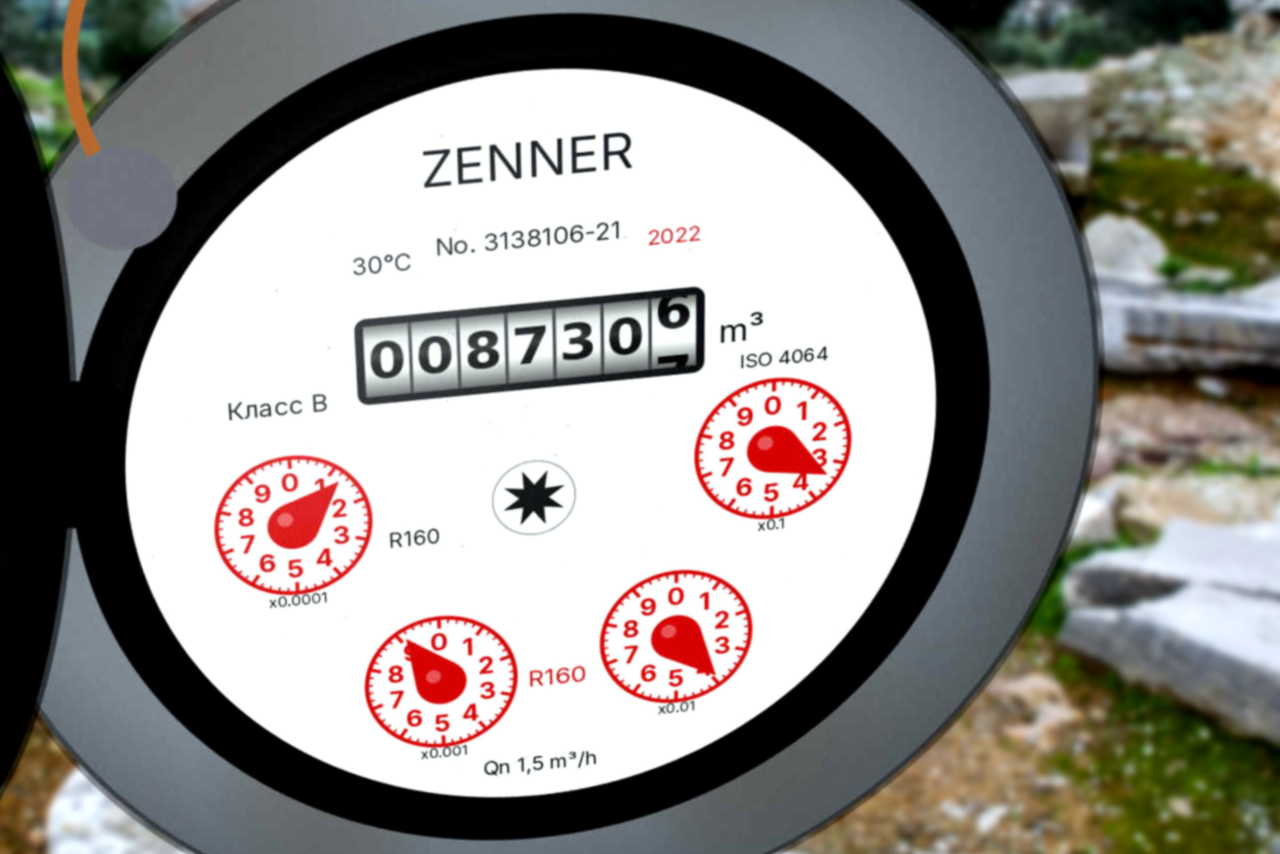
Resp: 87306.3391,m³
